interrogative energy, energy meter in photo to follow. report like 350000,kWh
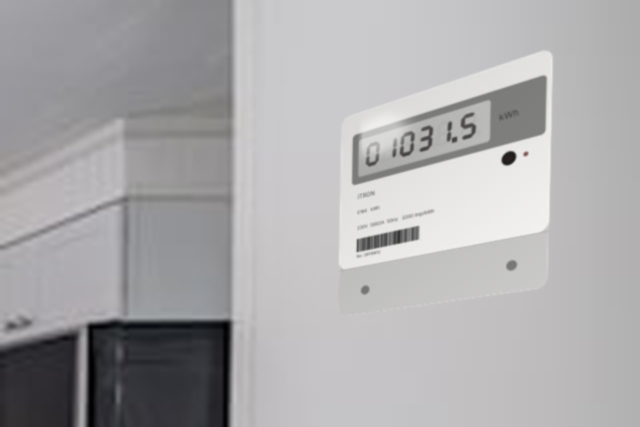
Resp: 1031.5,kWh
